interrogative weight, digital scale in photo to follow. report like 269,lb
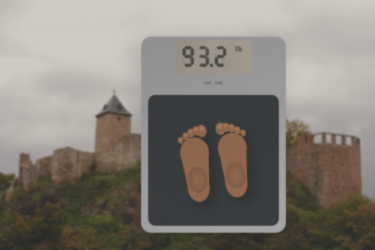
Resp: 93.2,lb
